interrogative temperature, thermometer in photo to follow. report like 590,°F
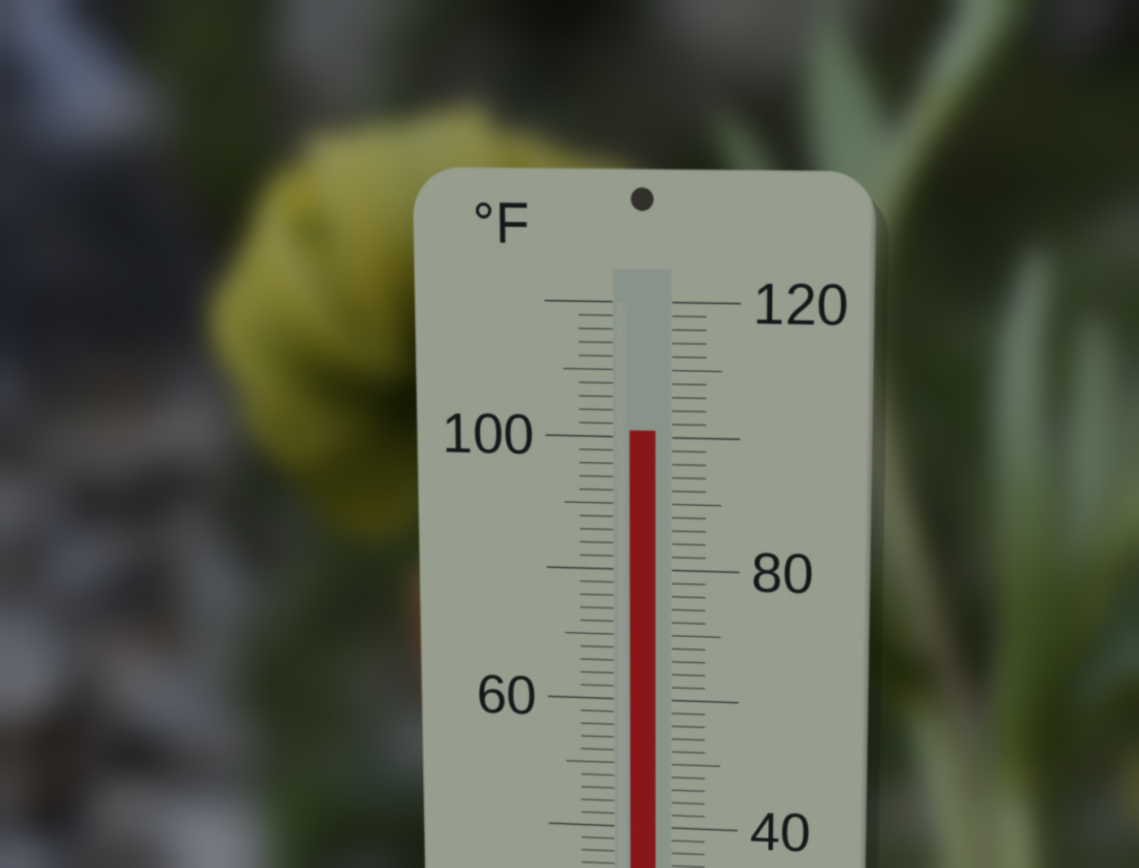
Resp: 101,°F
